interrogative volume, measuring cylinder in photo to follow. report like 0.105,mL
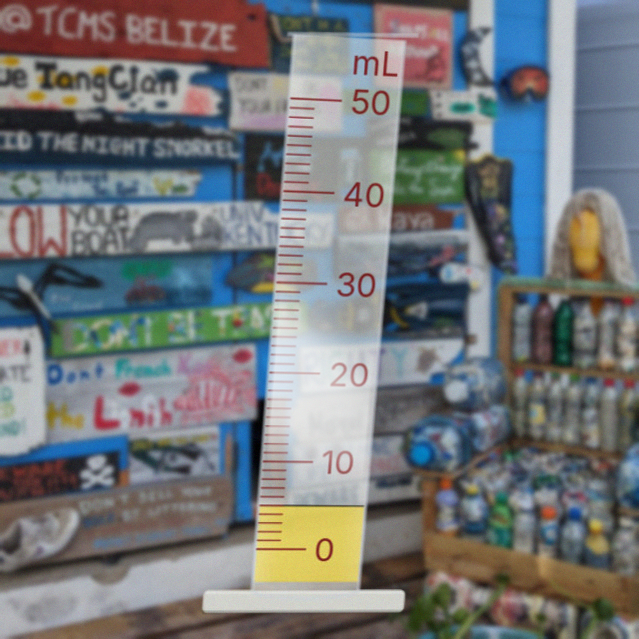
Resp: 5,mL
